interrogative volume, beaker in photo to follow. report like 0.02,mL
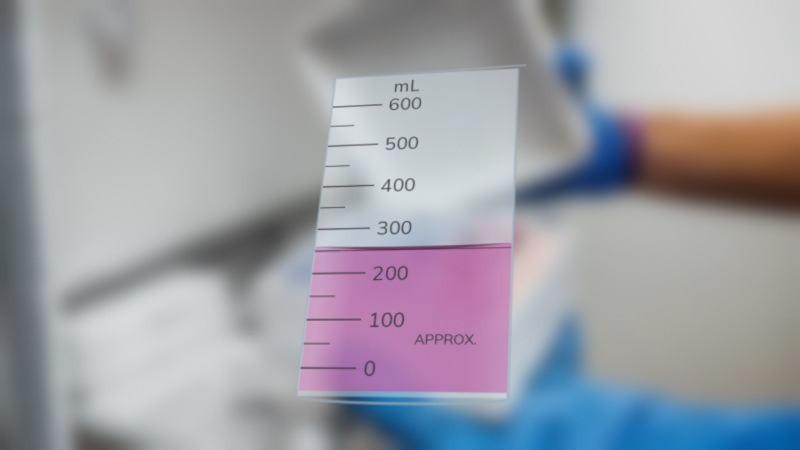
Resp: 250,mL
